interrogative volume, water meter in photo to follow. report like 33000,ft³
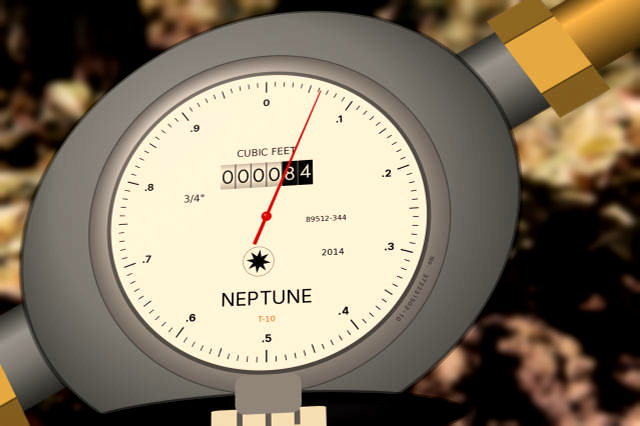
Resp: 84.06,ft³
